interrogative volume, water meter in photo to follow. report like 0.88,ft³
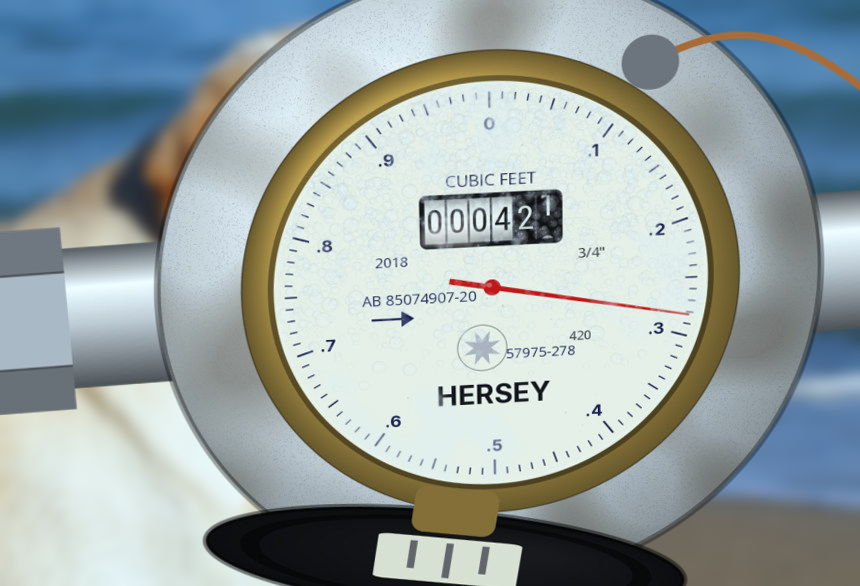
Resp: 421.28,ft³
